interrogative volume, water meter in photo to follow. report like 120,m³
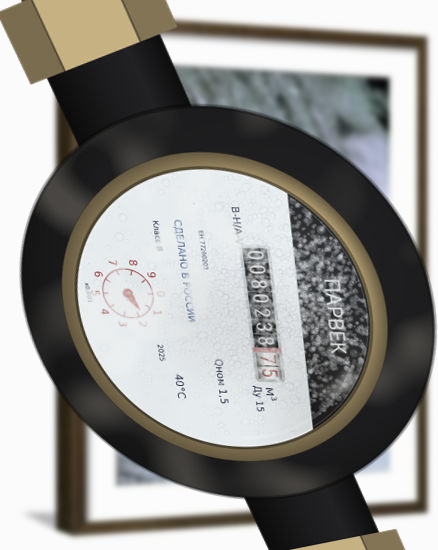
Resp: 80238.751,m³
